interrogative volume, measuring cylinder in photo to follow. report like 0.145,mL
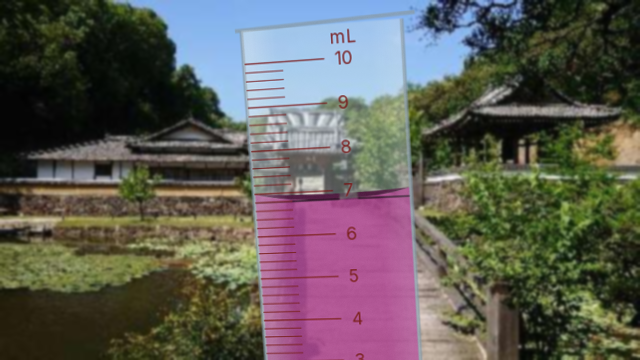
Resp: 6.8,mL
